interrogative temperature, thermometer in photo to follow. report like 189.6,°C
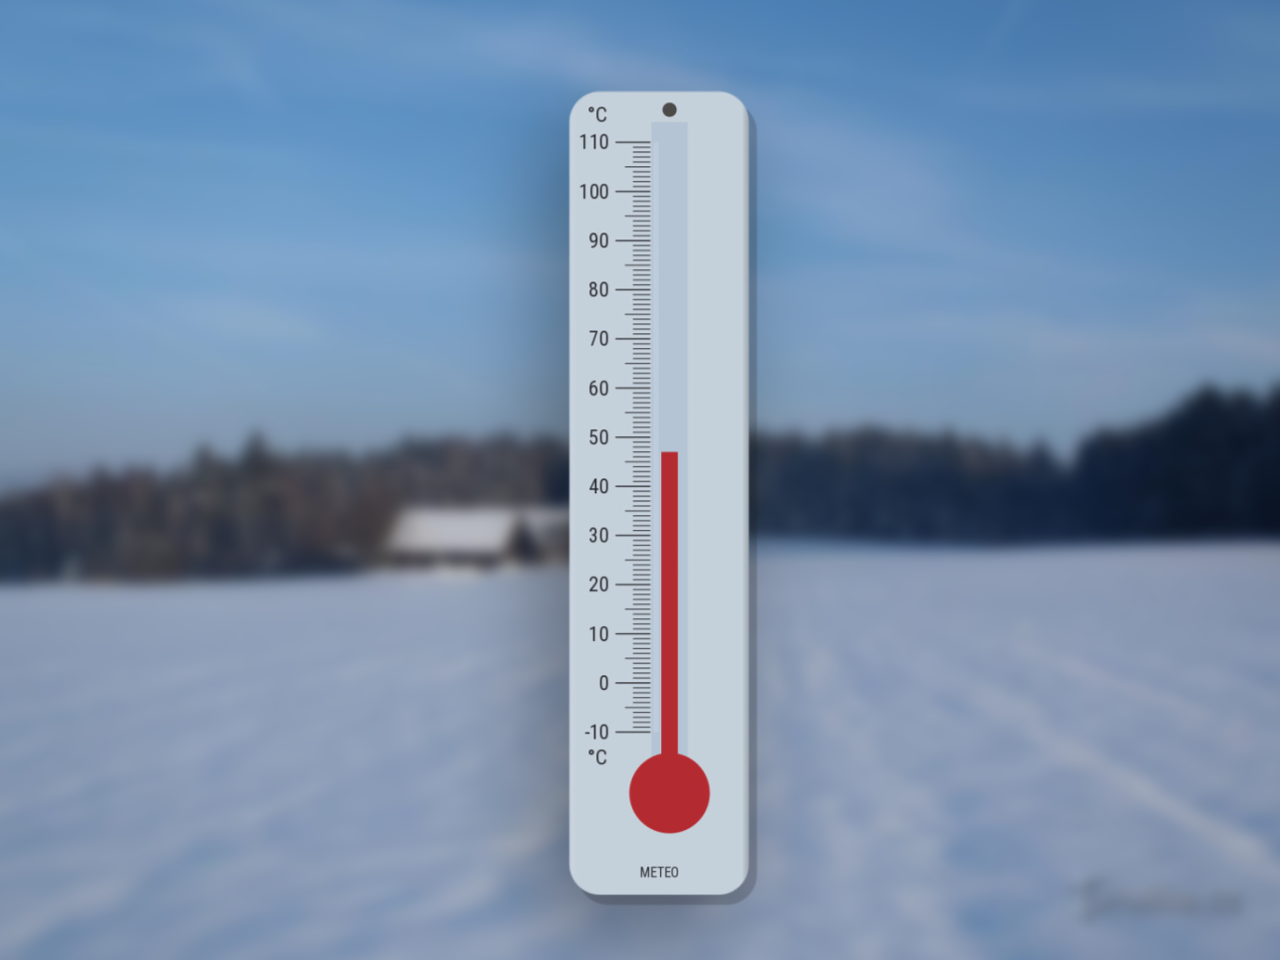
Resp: 47,°C
